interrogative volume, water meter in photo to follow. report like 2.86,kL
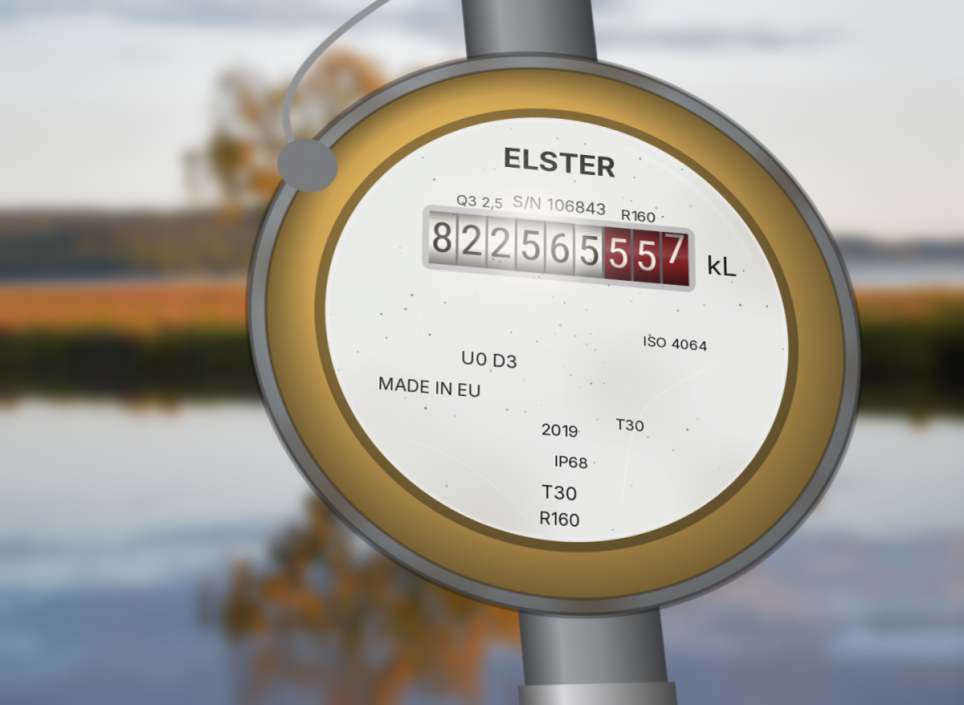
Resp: 822565.557,kL
